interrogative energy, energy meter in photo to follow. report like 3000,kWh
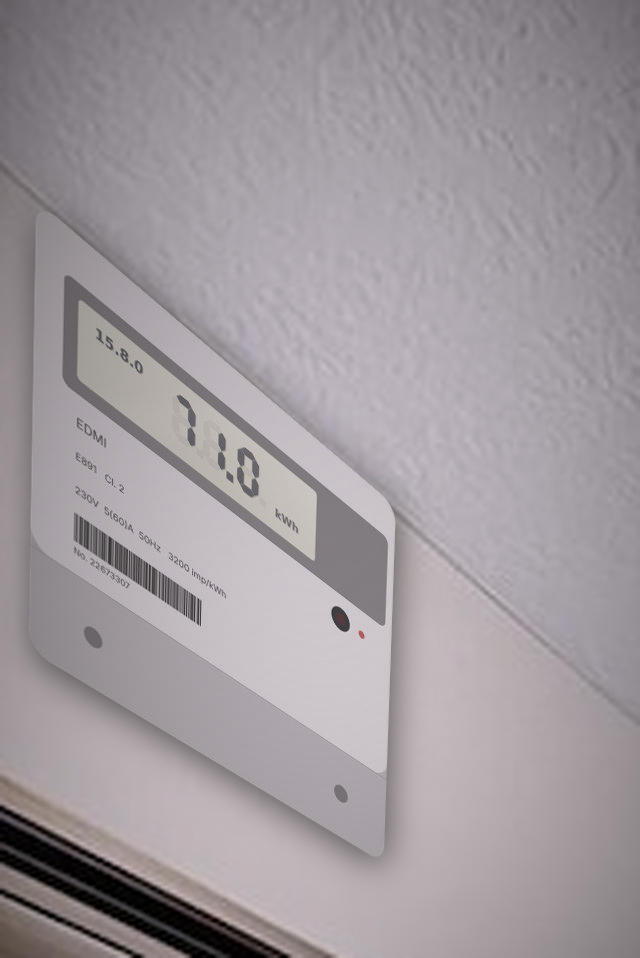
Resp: 71.0,kWh
